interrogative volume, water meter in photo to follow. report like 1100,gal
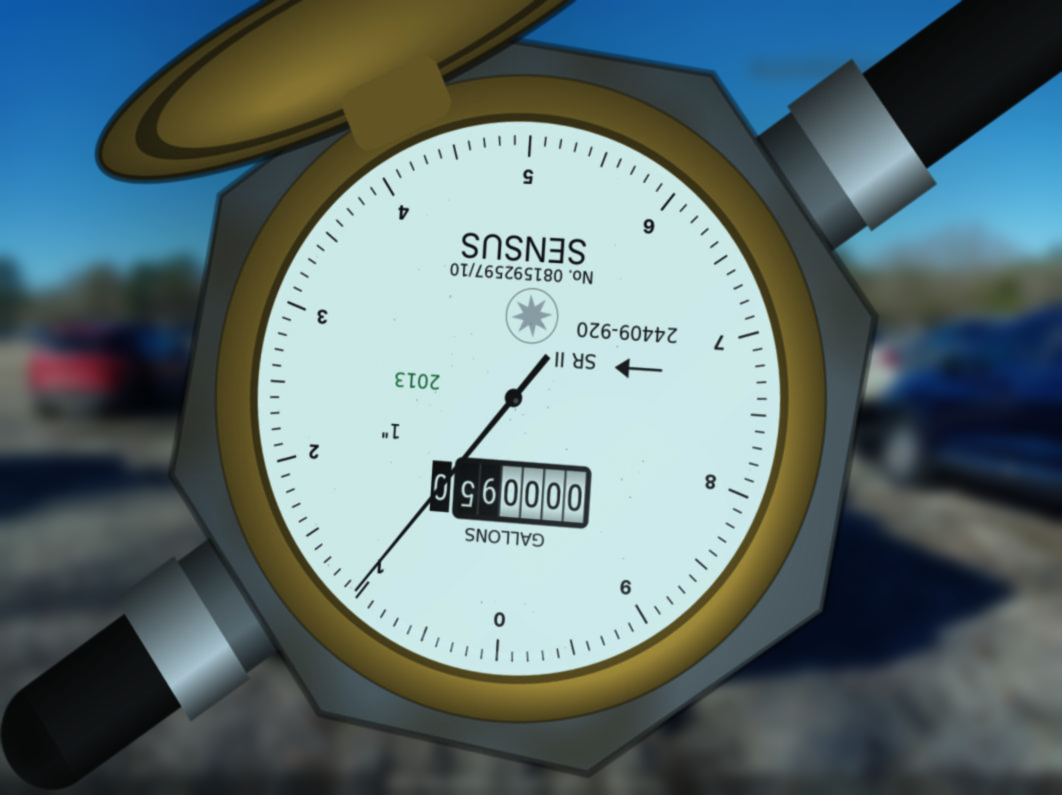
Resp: 951.0,gal
